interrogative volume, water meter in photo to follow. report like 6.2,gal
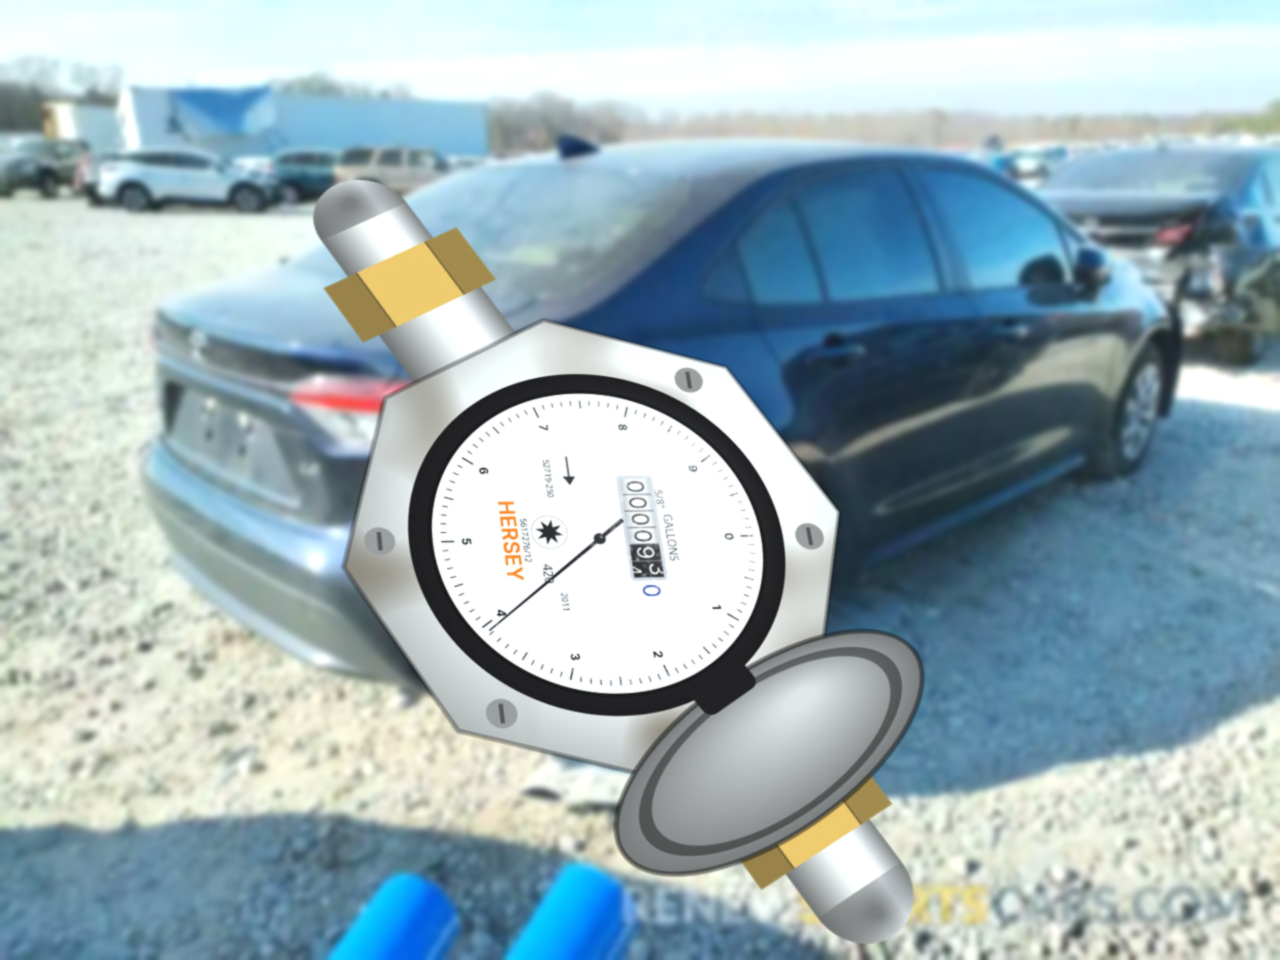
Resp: 933.9,gal
